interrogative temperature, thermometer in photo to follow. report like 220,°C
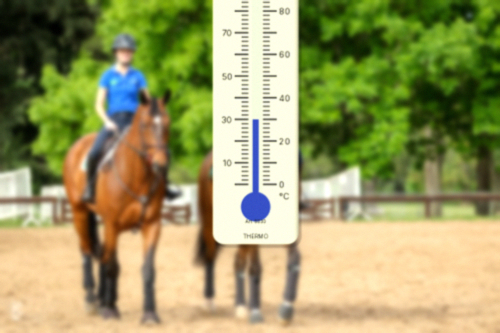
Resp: 30,°C
